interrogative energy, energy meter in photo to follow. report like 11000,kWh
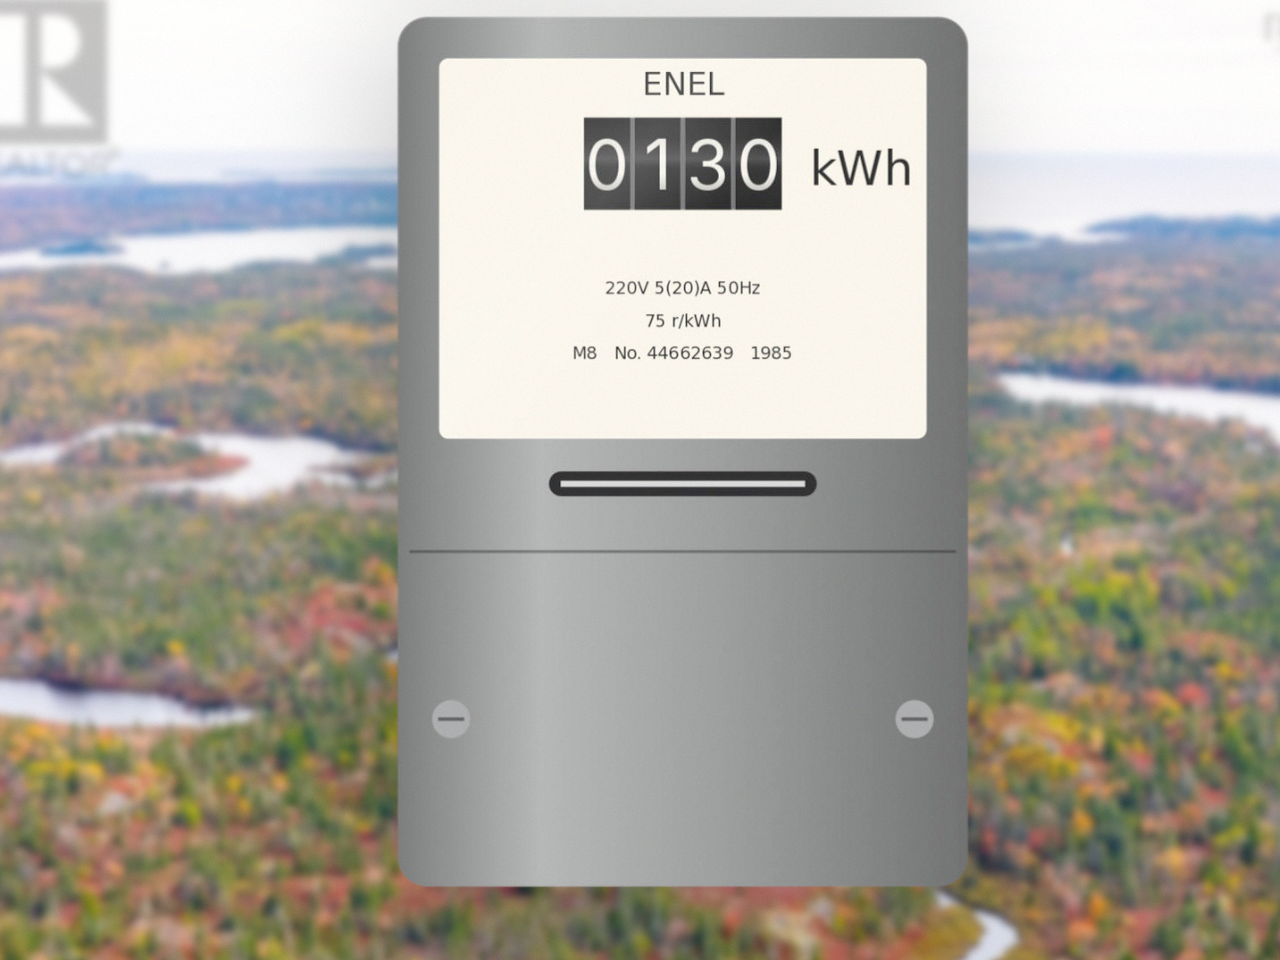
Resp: 130,kWh
